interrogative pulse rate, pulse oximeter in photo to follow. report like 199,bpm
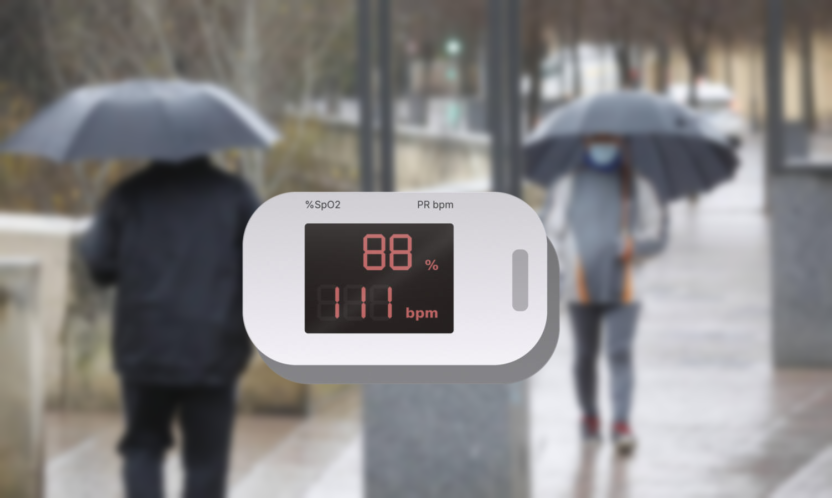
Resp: 111,bpm
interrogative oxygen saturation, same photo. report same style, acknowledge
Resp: 88,%
